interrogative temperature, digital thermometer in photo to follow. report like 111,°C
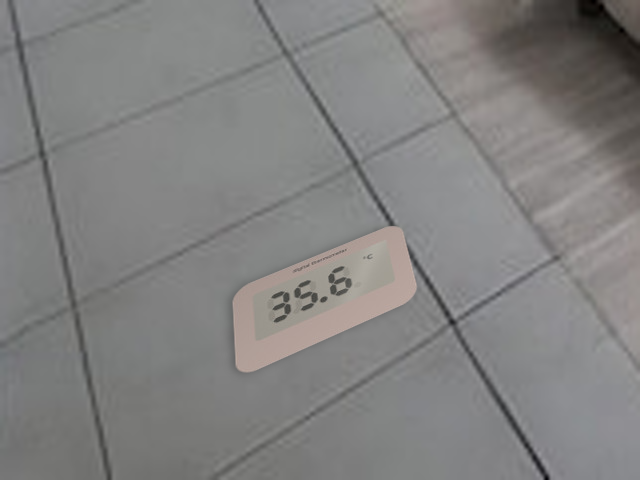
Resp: 35.6,°C
